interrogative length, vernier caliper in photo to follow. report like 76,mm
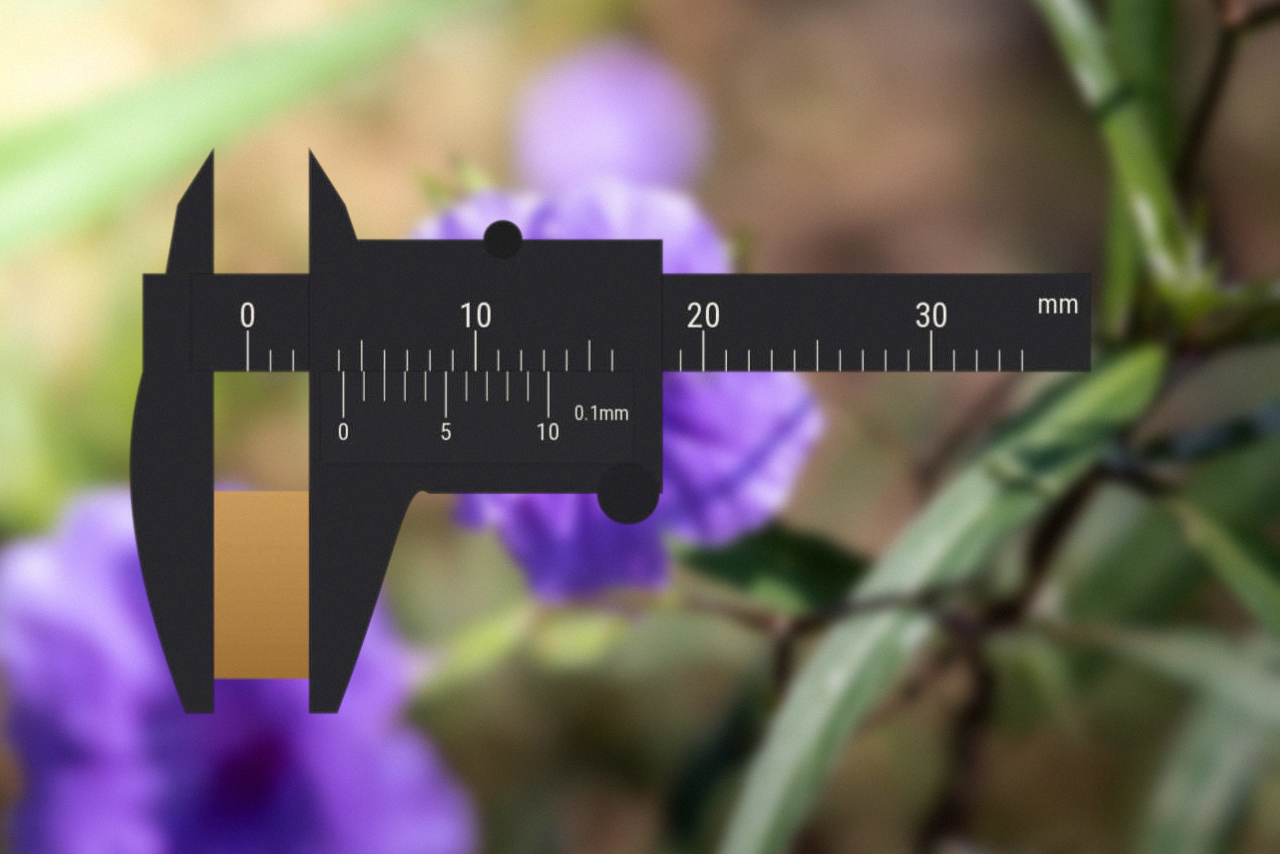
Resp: 4.2,mm
